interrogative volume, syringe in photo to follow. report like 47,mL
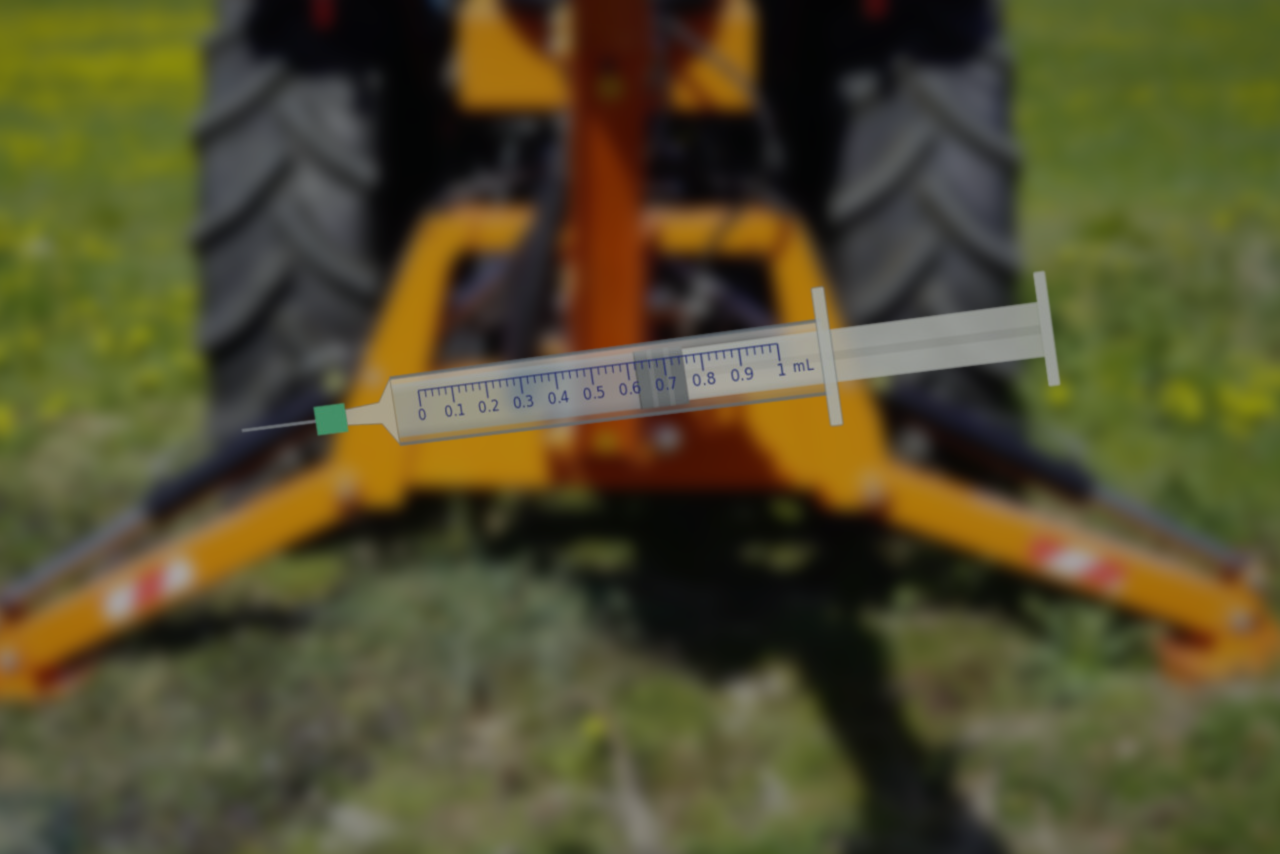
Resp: 0.62,mL
